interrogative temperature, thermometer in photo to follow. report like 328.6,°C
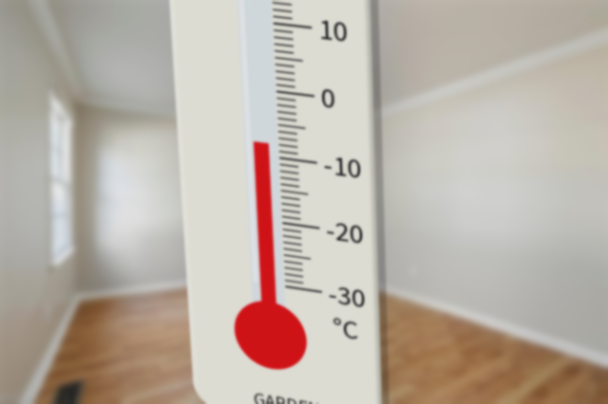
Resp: -8,°C
